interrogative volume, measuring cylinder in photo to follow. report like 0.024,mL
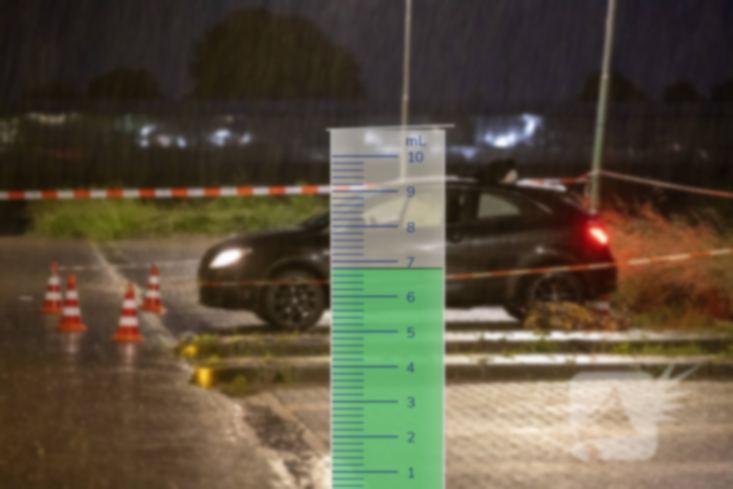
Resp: 6.8,mL
